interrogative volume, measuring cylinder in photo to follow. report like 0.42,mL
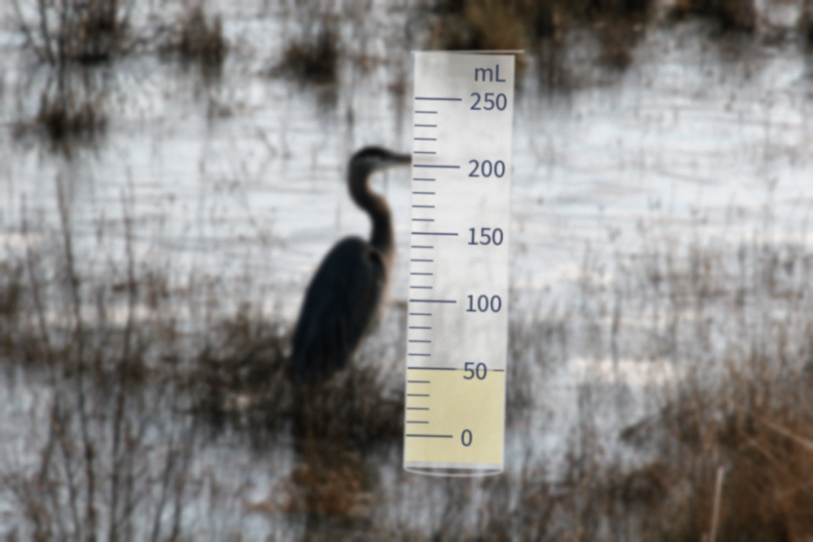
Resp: 50,mL
